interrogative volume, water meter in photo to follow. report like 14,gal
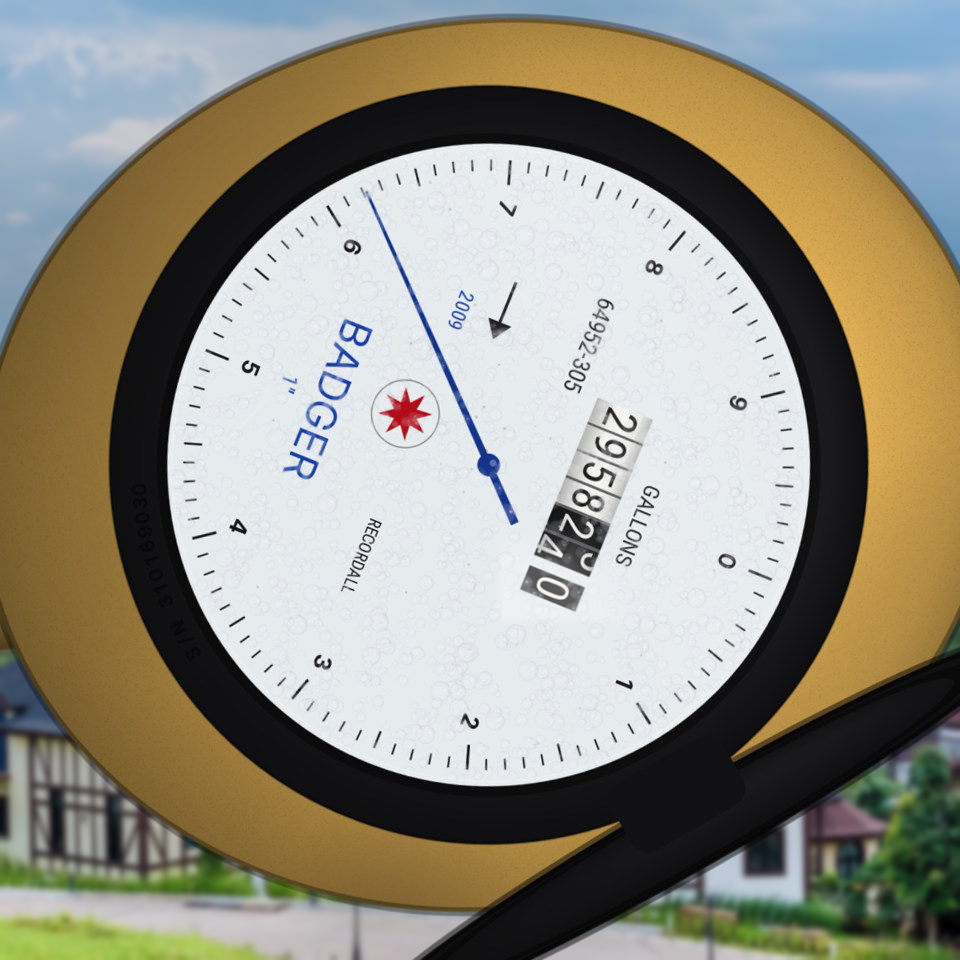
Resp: 2958236.2,gal
